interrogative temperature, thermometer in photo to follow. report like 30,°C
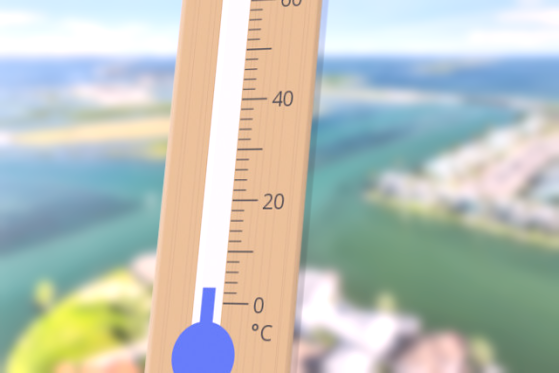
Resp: 3,°C
